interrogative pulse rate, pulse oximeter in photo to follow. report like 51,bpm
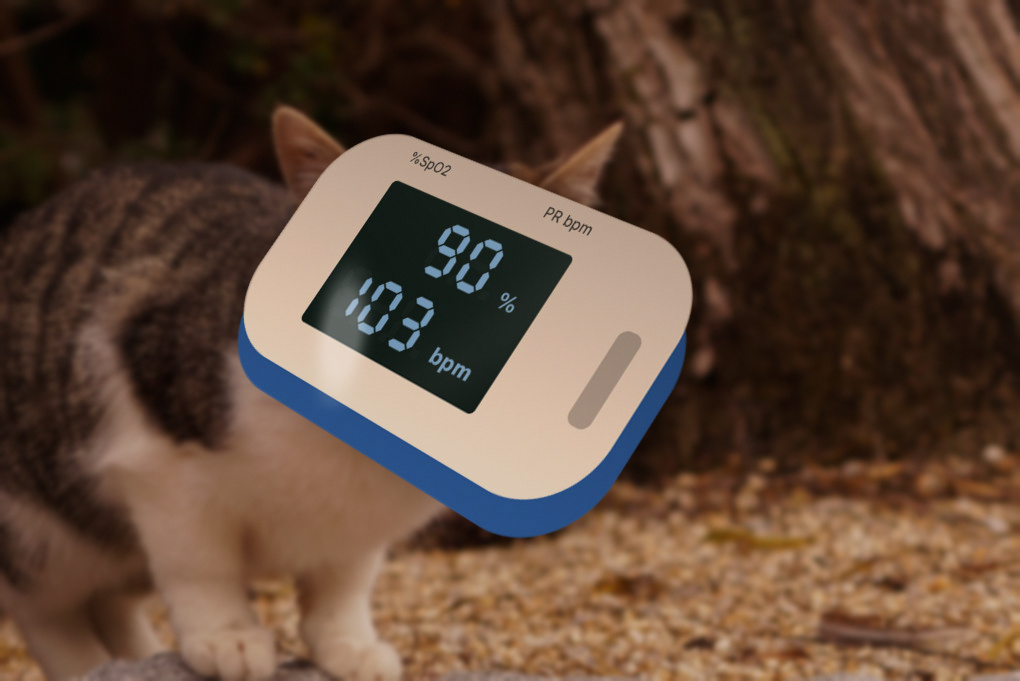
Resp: 103,bpm
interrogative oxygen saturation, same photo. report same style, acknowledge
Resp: 90,%
